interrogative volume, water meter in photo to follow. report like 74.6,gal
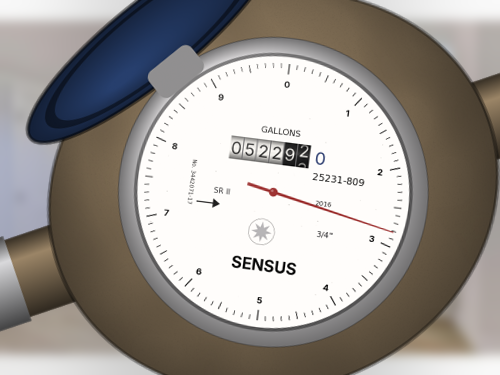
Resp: 522922.8,gal
